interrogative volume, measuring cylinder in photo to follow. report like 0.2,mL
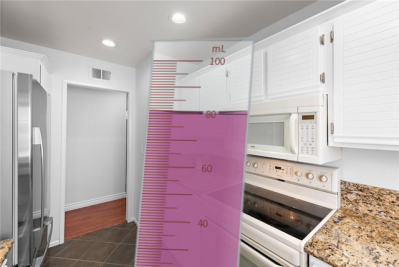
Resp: 80,mL
